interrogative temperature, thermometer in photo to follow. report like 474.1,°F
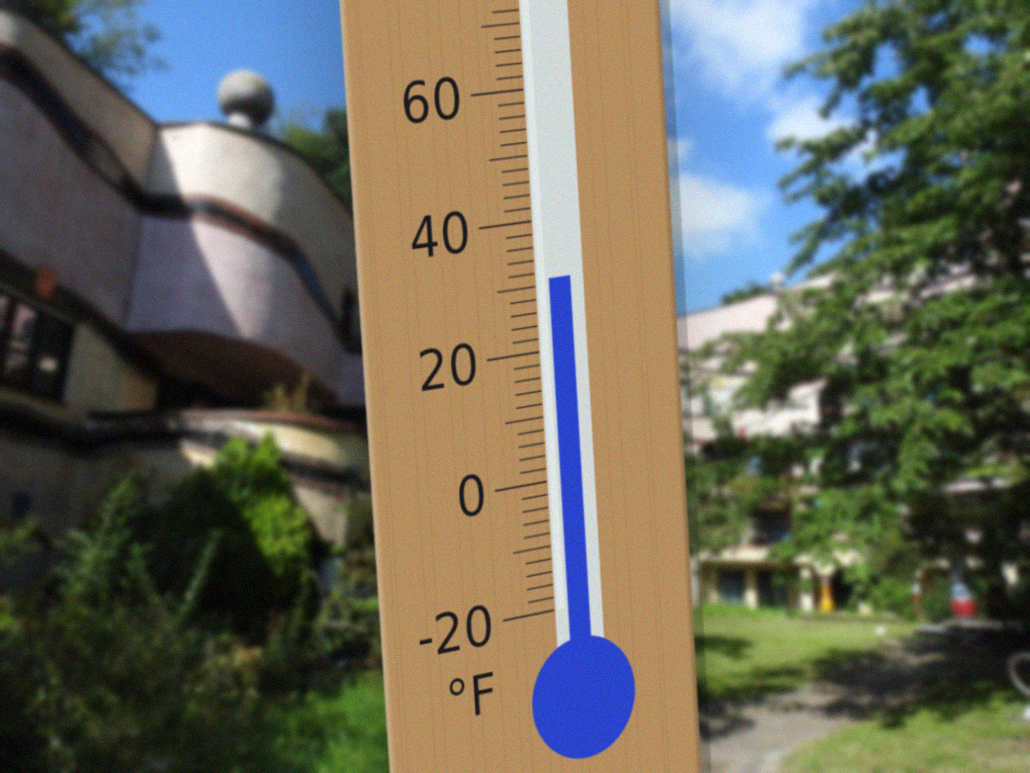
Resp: 31,°F
